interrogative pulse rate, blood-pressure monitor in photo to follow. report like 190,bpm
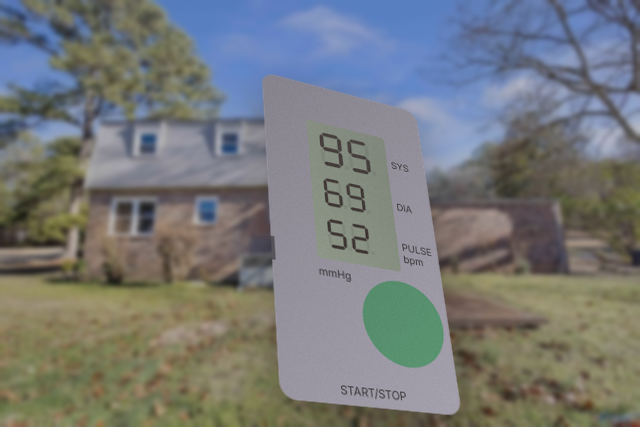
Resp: 52,bpm
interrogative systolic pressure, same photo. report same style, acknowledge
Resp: 95,mmHg
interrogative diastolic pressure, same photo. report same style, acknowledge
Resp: 69,mmHg
